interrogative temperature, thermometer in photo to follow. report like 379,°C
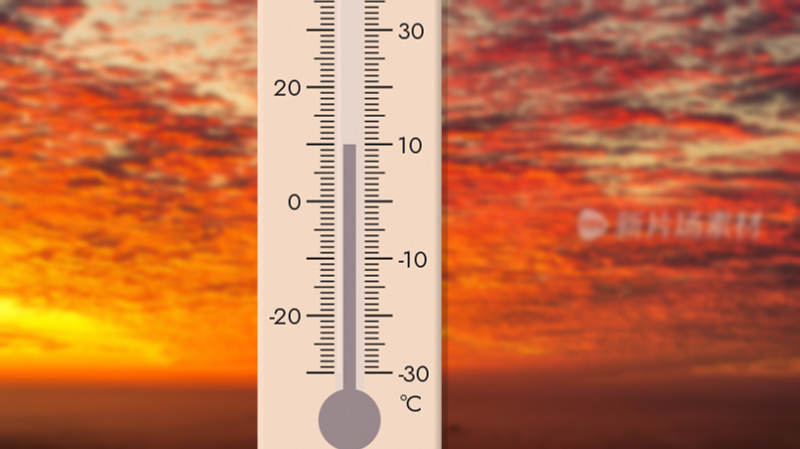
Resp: 10,°C
